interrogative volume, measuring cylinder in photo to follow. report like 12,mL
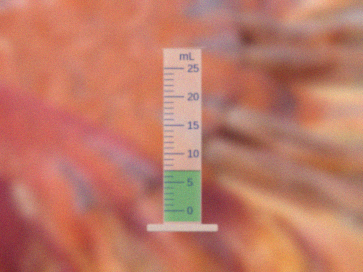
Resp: 7,mL
